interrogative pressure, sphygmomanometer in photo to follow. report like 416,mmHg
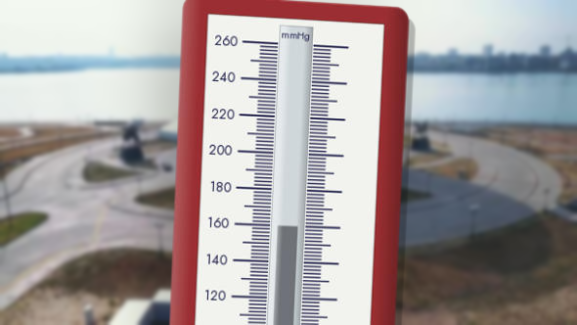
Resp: 160,mmHg
